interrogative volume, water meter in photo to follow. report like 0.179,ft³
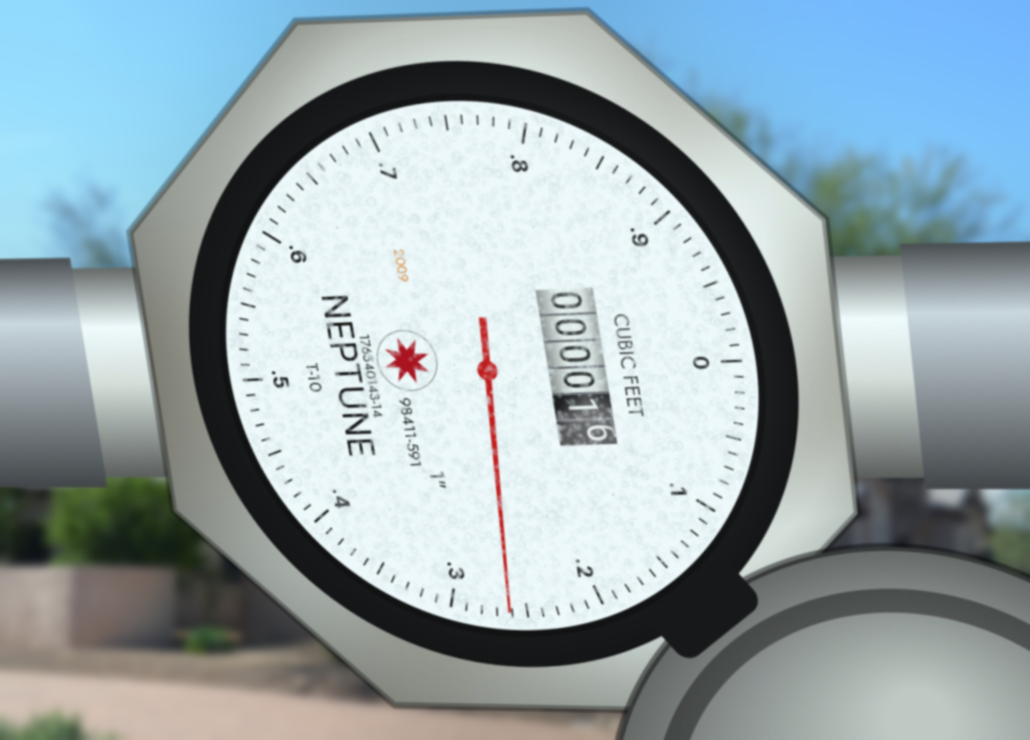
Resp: 16.26,ft³
